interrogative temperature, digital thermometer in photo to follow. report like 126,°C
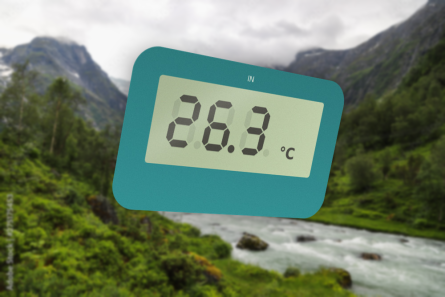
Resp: 26.3,°C
